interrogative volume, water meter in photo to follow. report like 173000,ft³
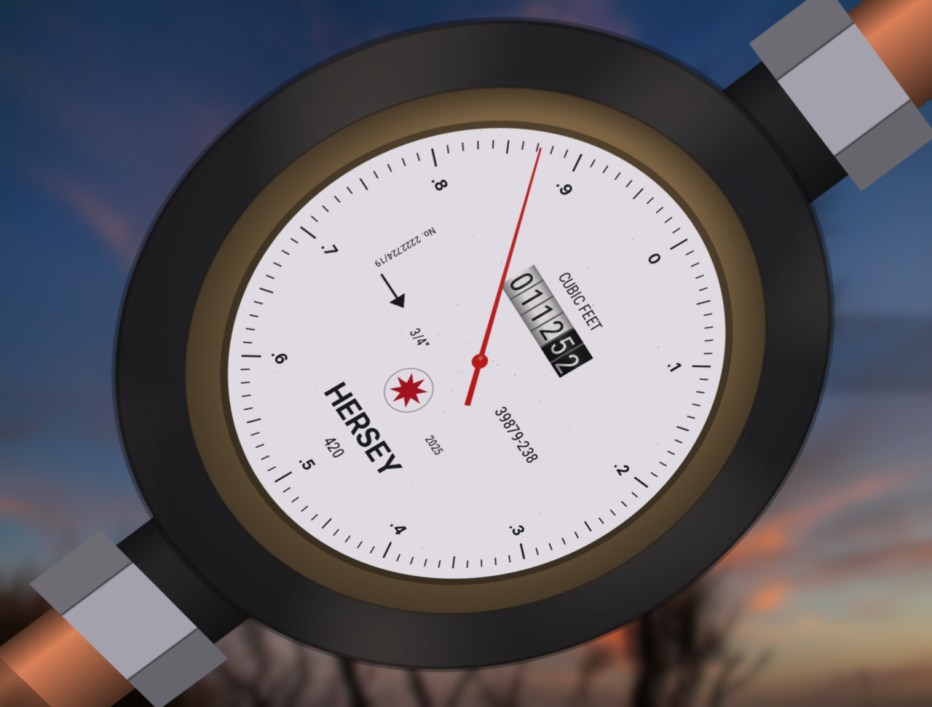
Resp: 11251.87,ft³
